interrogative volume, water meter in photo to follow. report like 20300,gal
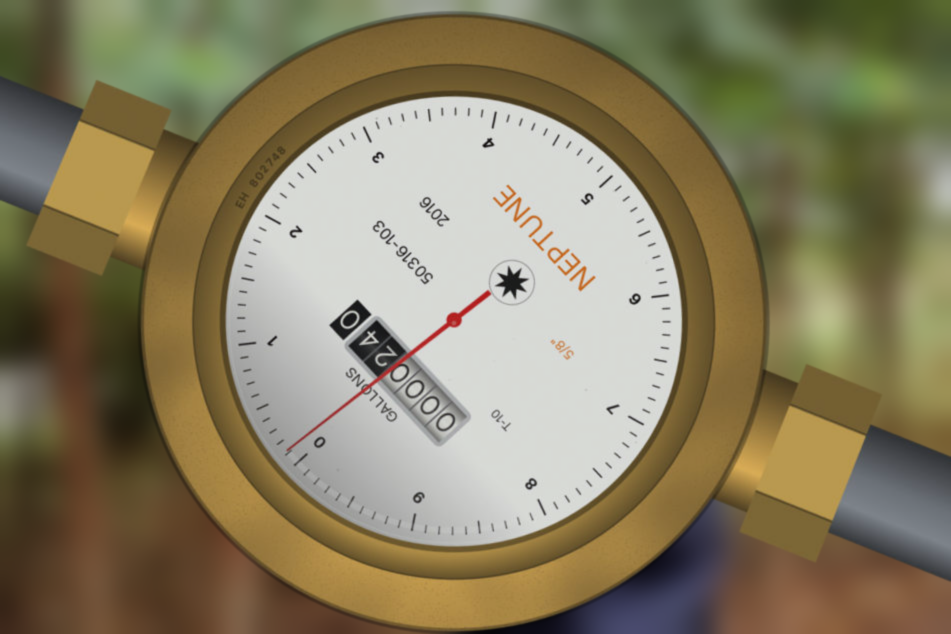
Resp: 240.1,gal
